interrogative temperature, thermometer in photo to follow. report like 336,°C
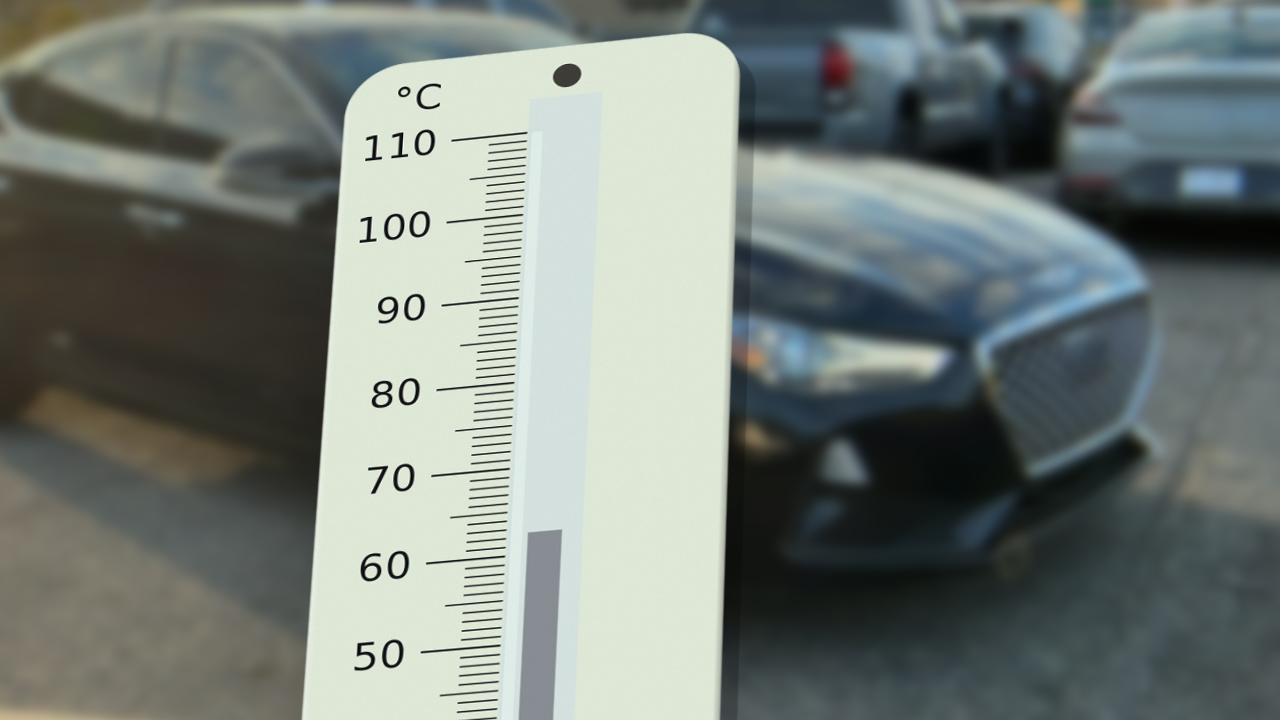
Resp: 62.5,°C
